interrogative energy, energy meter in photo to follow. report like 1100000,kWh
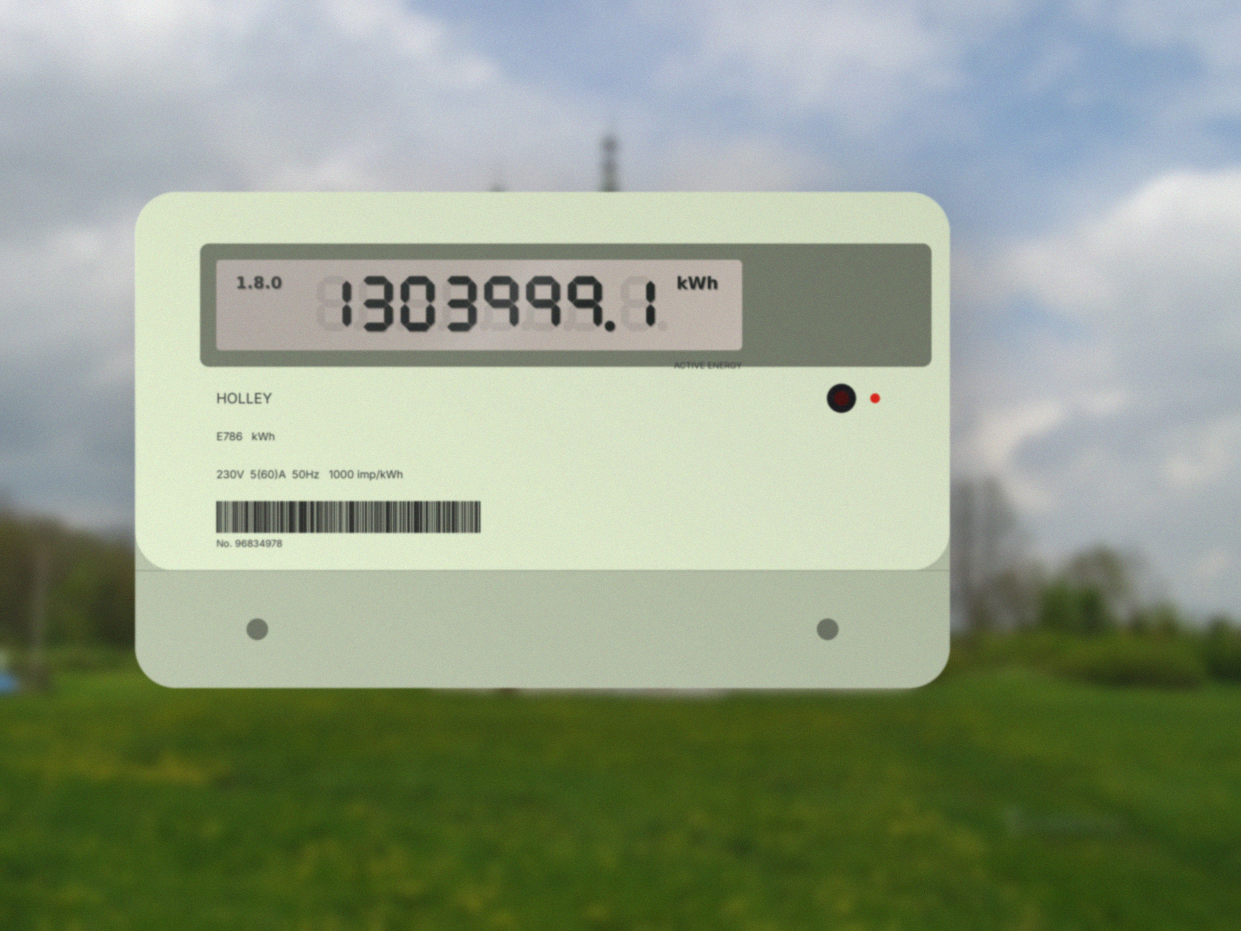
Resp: 1303999.1,kWh
